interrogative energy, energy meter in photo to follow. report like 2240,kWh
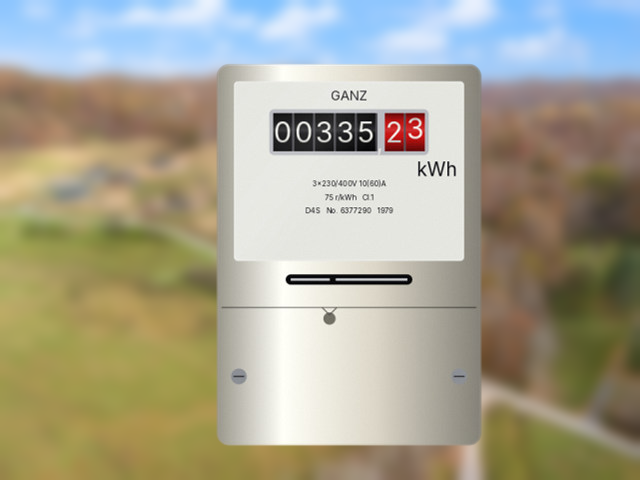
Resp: 335.23,kWh
